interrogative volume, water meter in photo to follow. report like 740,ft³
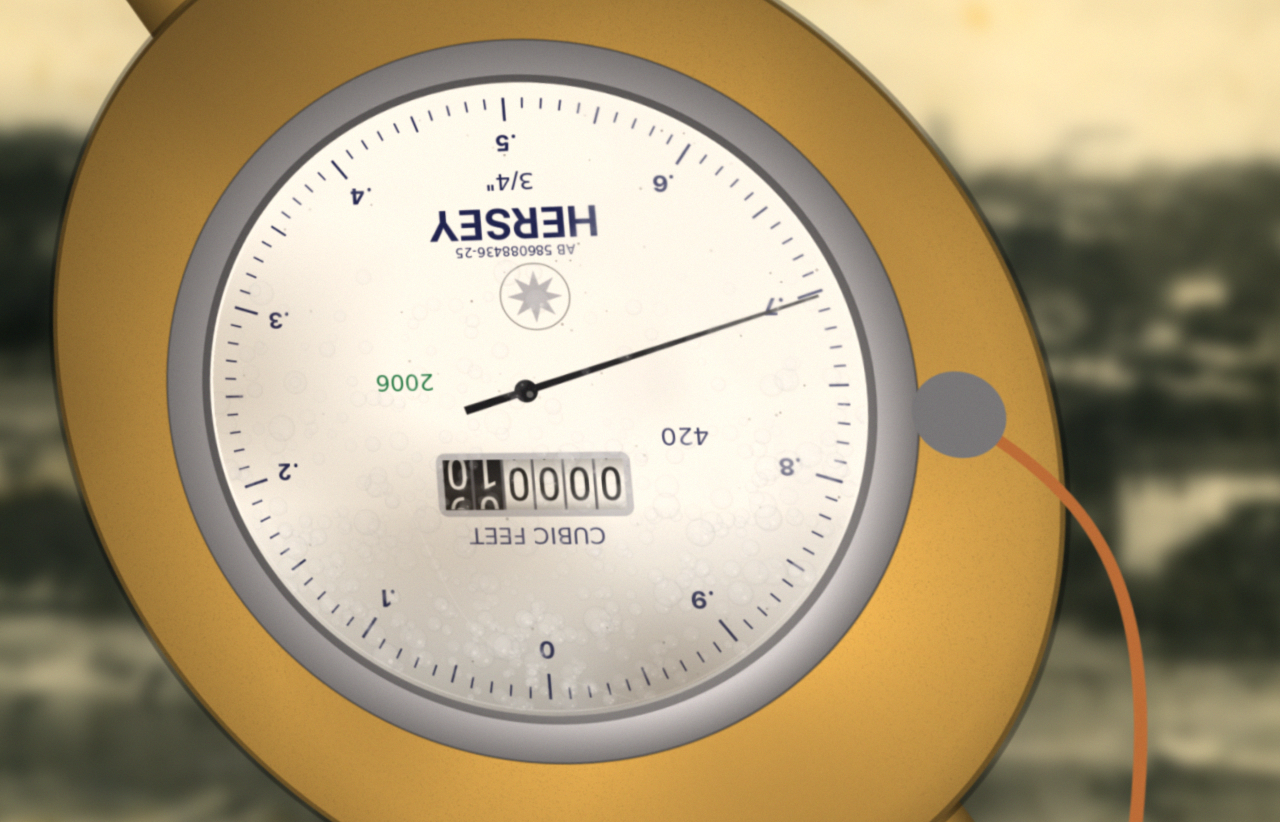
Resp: 9.70,ft³
